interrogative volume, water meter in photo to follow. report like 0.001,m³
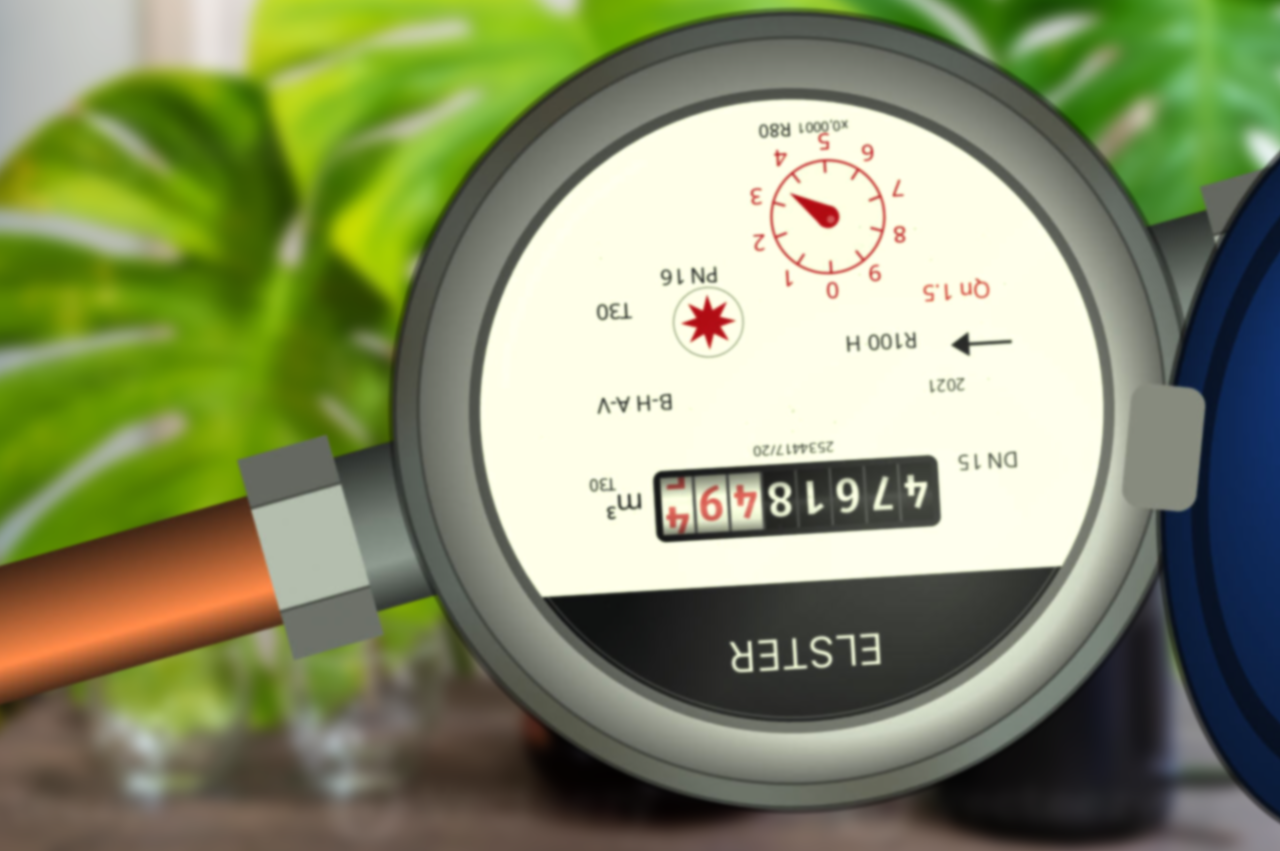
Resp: 47618.4943,m³
